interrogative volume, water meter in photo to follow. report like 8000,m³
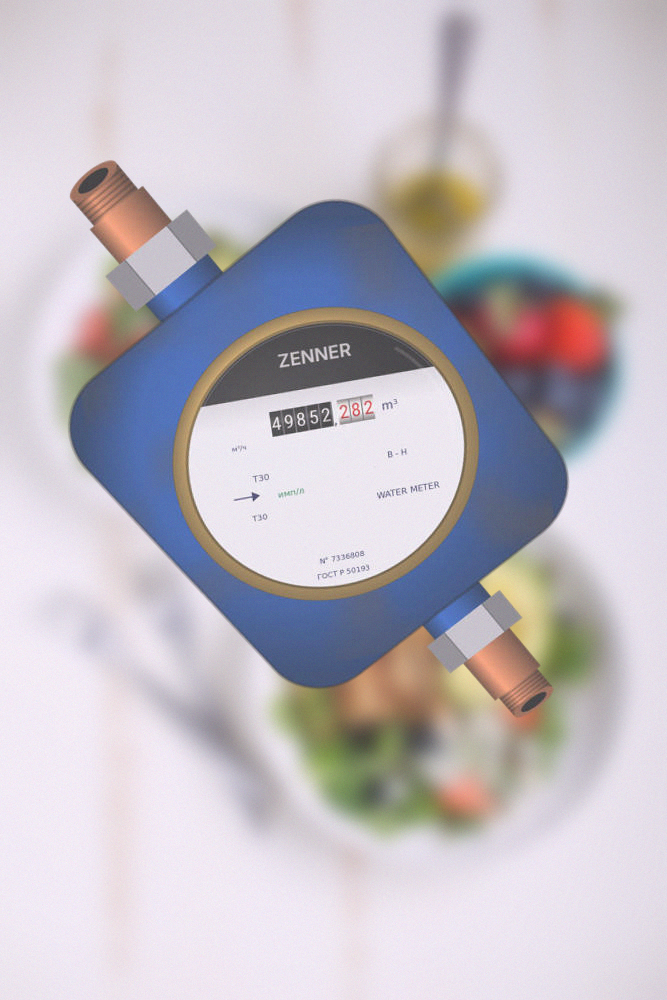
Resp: 49852.282,m³
